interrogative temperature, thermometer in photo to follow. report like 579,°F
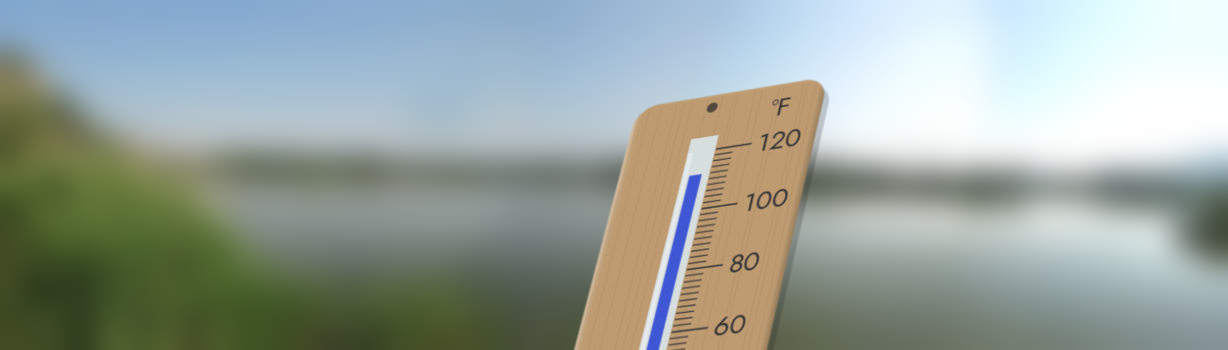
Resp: 112,°F
